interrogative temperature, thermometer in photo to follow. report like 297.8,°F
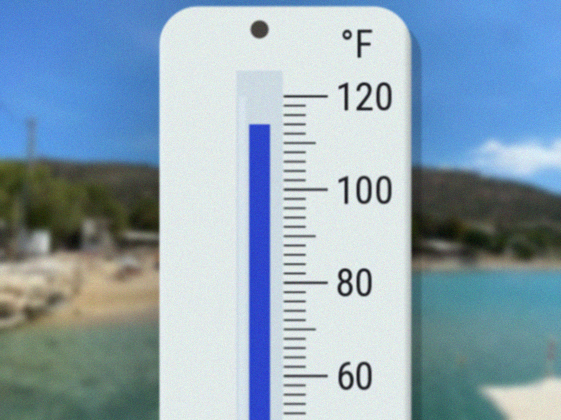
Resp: 114,°F
